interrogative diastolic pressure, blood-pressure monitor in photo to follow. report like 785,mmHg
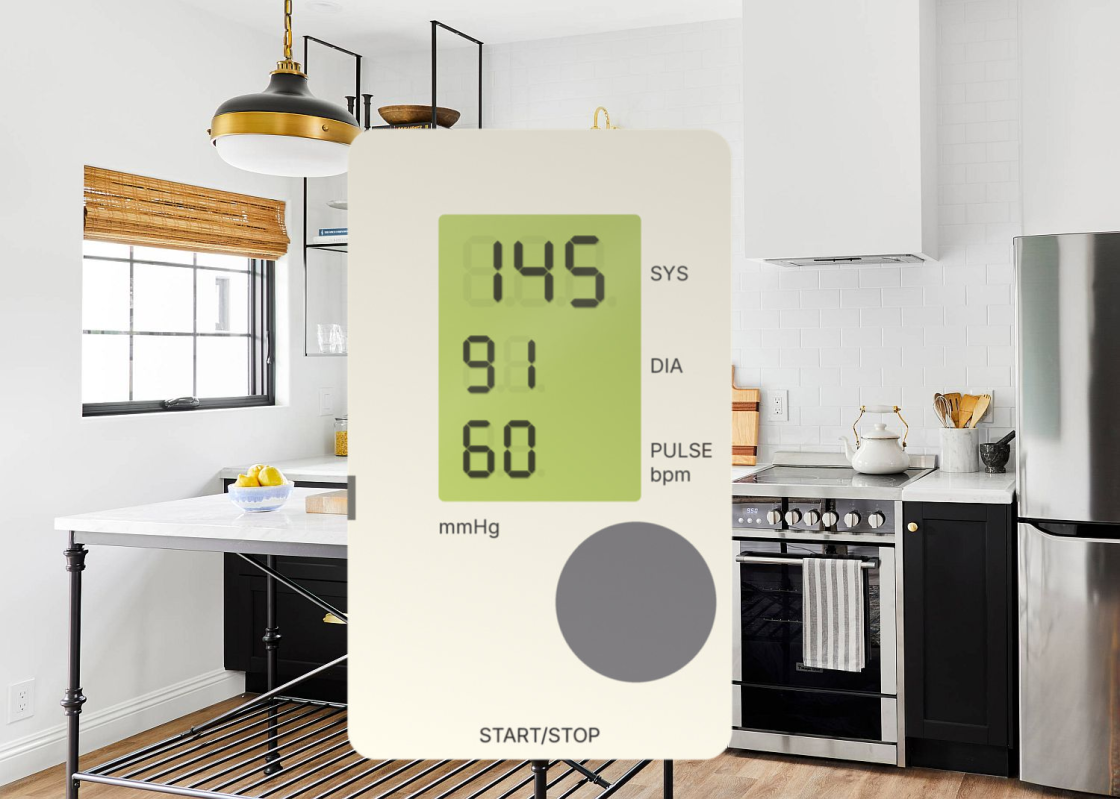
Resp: 91,mmHg
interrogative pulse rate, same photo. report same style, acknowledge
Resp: 60,bpm
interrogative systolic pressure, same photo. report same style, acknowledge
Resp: 145,mmHg
